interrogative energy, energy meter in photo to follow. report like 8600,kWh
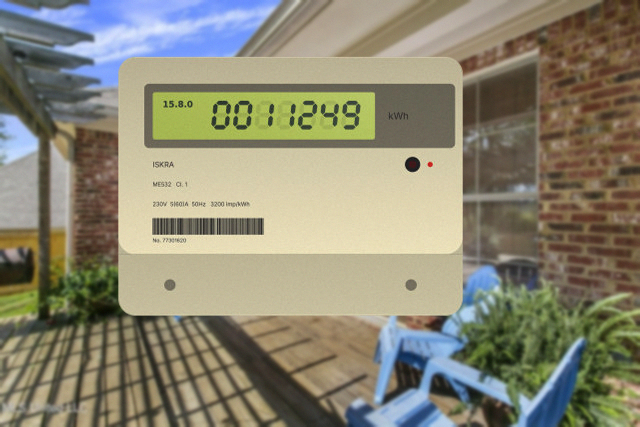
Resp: 11249,kWh
